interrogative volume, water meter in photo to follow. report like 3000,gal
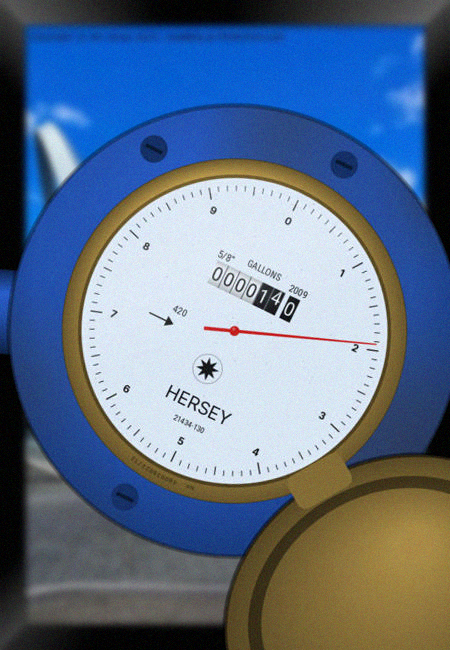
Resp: 141.9,gal
